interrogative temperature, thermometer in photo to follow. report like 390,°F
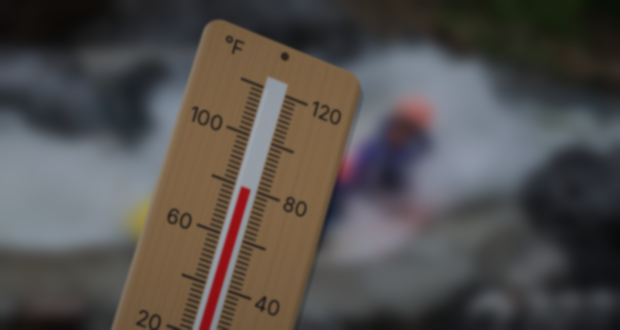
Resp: 80,°F
